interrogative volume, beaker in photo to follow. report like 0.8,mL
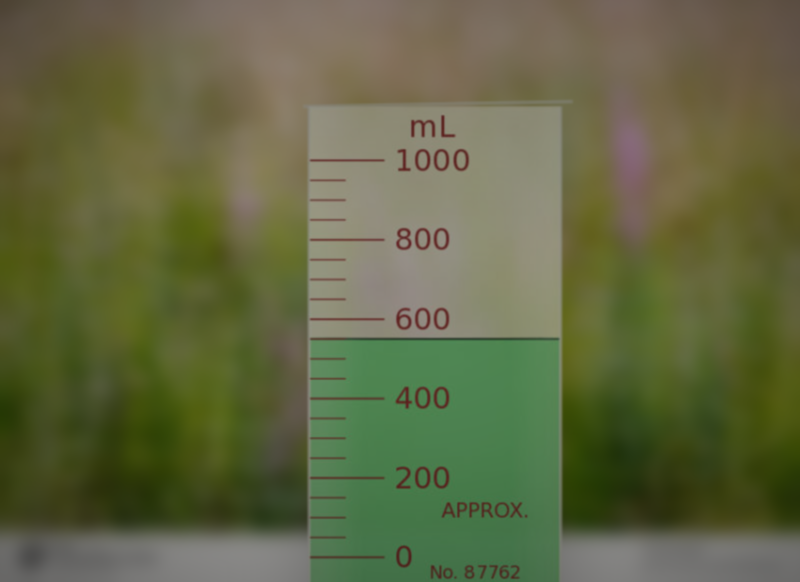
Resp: 550,mL
